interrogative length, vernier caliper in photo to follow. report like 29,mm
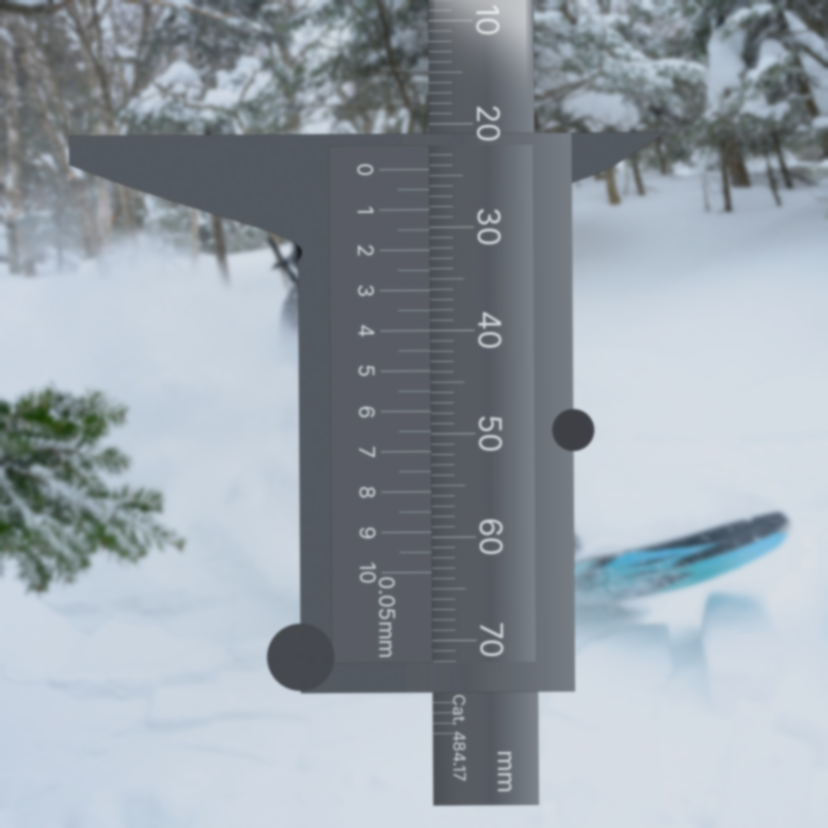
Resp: 24.4,mm
